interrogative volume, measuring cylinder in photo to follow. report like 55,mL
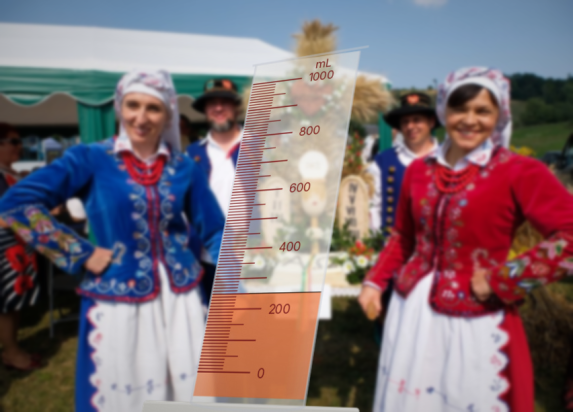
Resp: 250,mL
